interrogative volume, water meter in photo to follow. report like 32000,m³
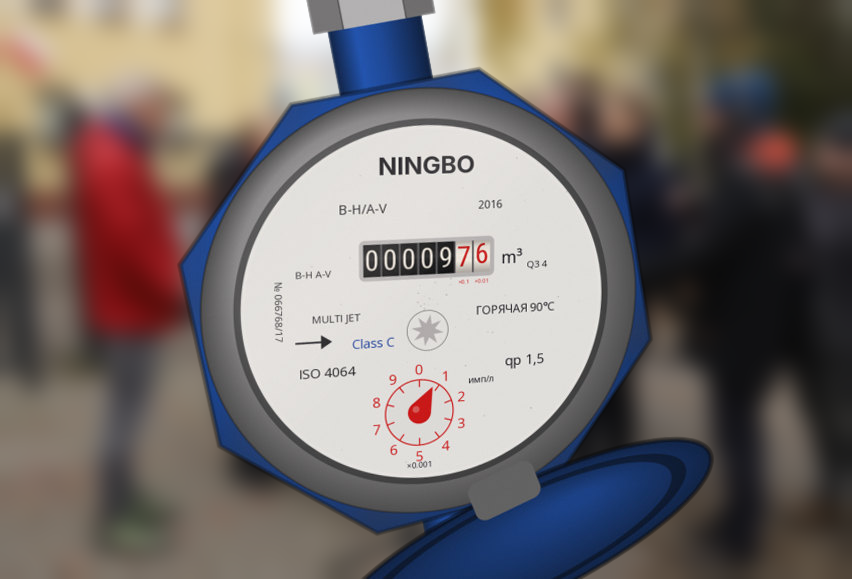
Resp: 9.760,m³
